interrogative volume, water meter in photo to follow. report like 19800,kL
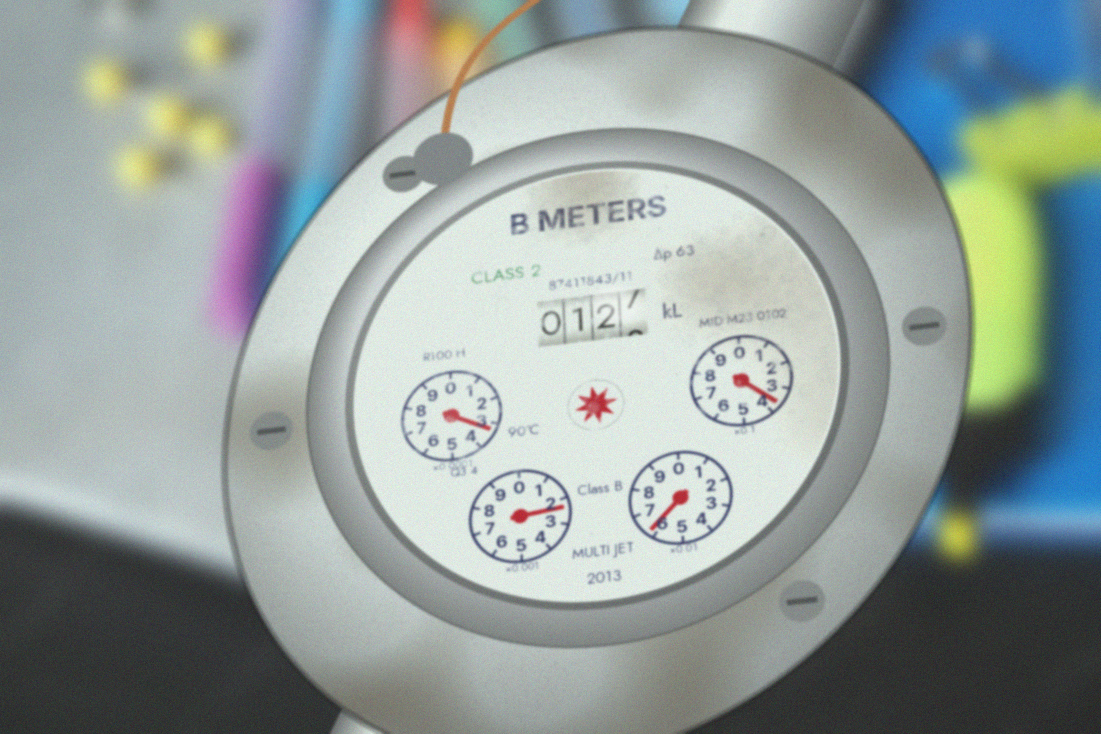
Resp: 127.3623,kL
